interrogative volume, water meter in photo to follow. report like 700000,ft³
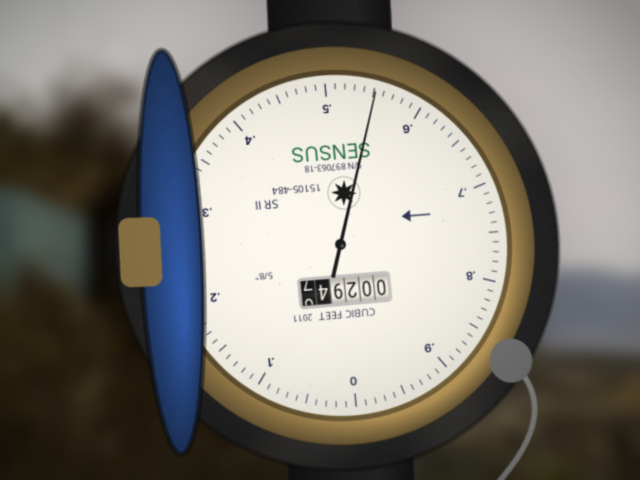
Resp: 2946.55,ft³
